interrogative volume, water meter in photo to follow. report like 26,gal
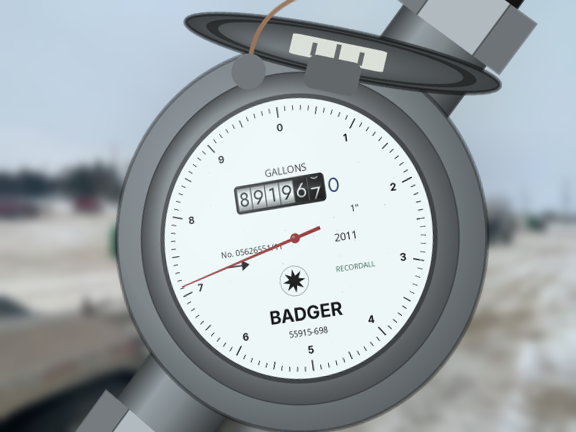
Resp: 8919667.1,gal
